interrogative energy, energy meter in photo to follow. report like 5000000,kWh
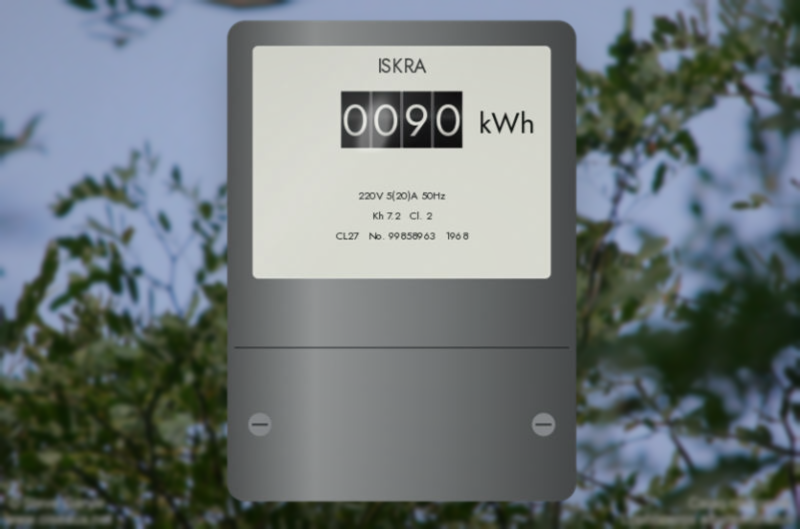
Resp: 90,kWh
